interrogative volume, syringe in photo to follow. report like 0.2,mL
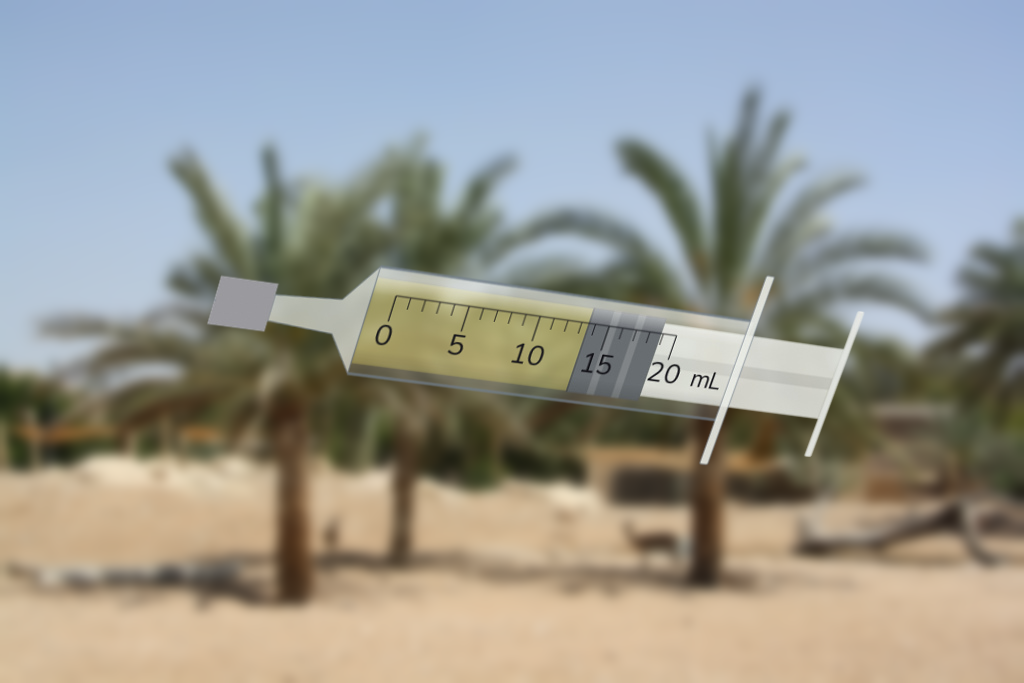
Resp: 13.5,mL
